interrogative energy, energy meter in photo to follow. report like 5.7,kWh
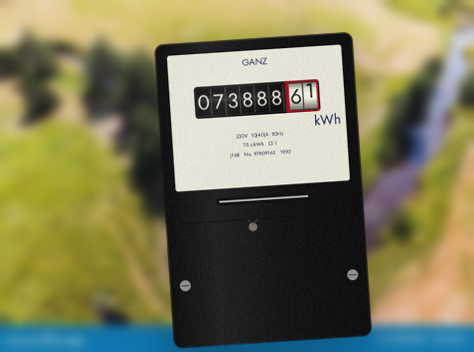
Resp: 73888.61,kWh
